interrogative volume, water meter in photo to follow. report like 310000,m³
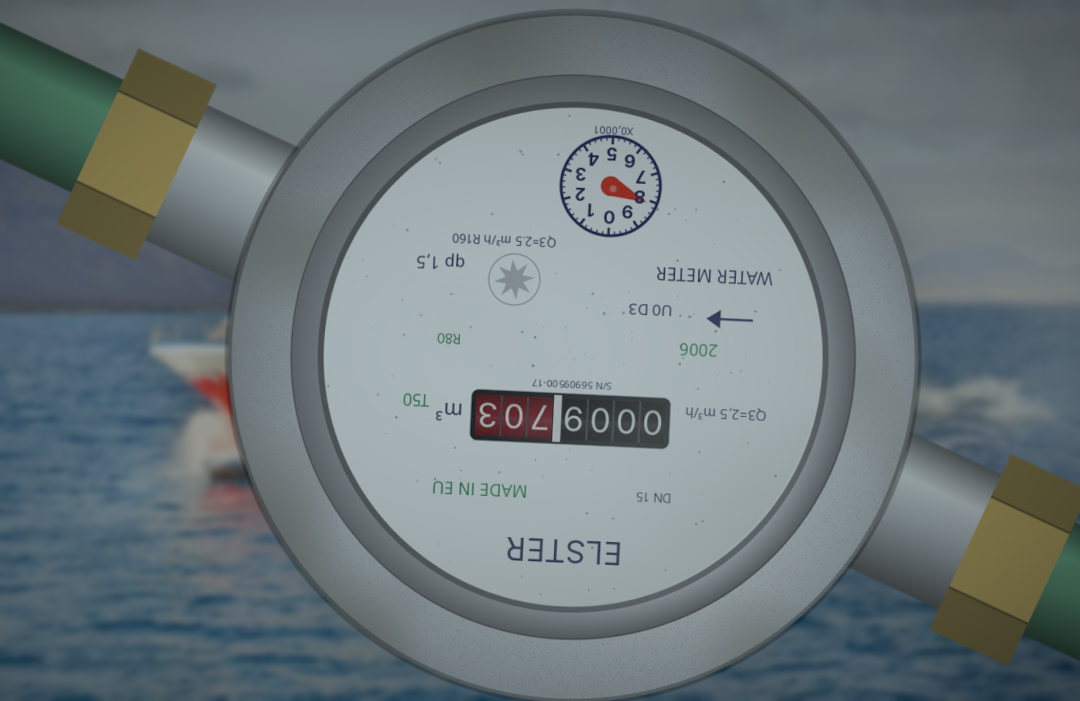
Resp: 9.7038,m³
